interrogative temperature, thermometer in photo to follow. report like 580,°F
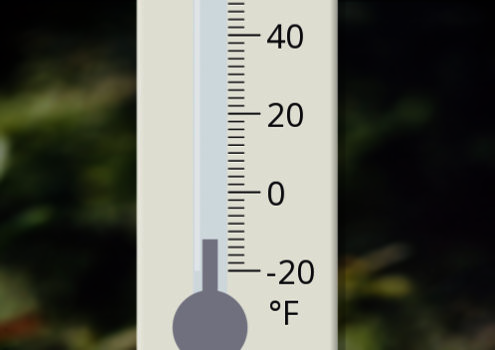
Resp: -12,°F
